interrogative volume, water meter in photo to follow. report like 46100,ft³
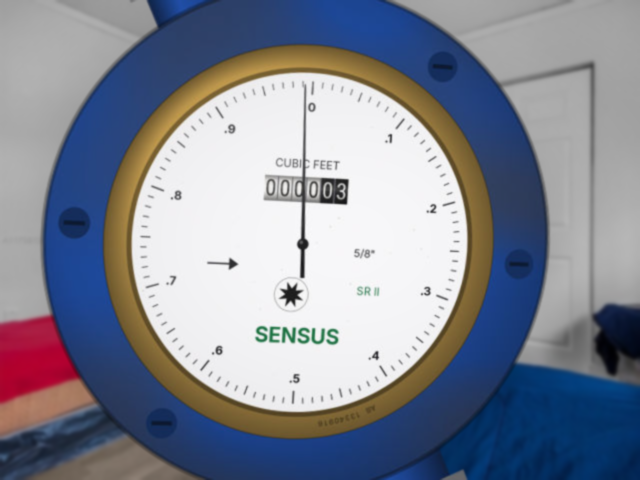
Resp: 2.99,ft³
